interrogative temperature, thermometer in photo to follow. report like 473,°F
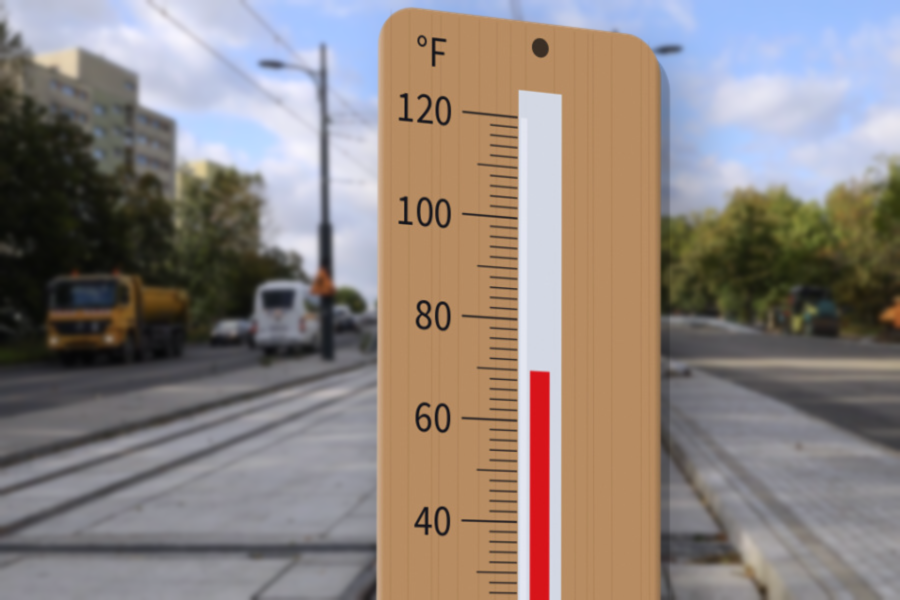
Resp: 70,°F
